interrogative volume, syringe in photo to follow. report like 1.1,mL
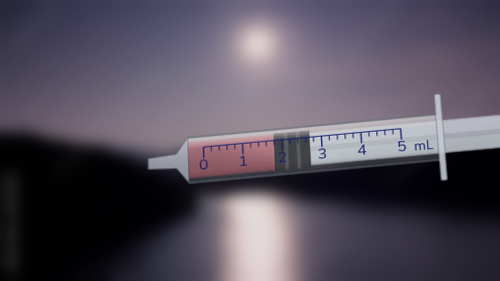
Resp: 1.8,mL
